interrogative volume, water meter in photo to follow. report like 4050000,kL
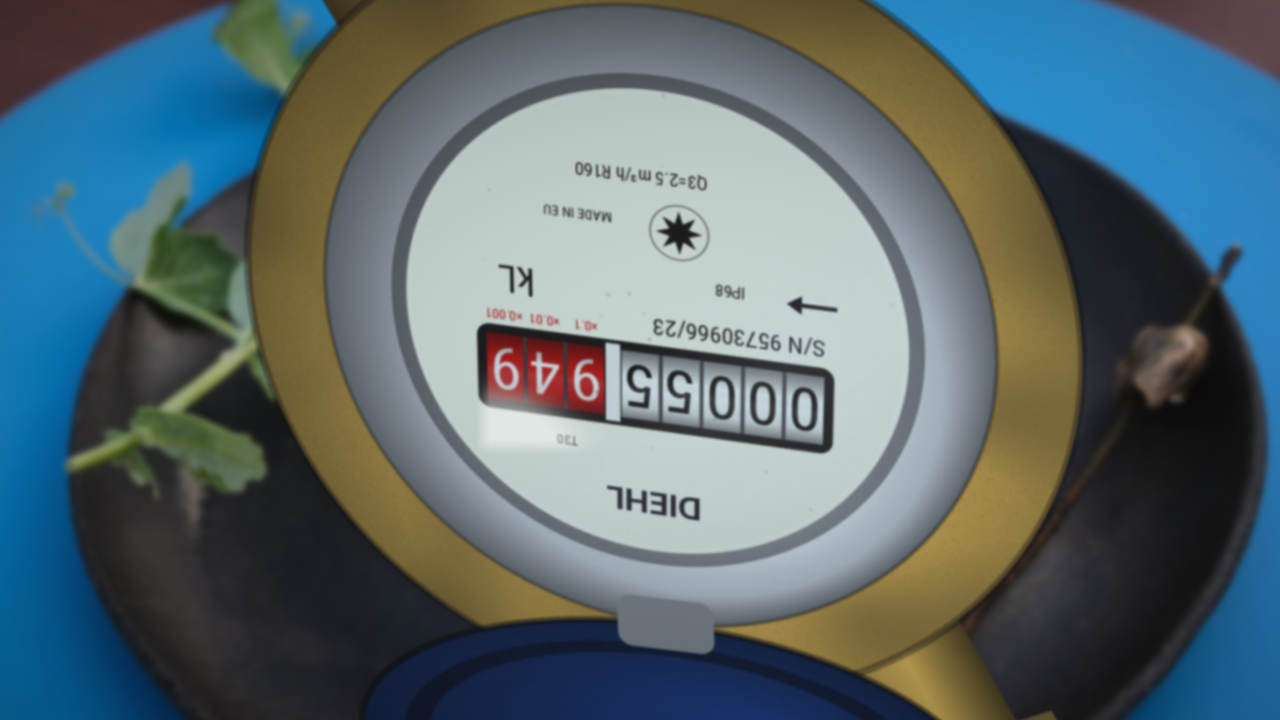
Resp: 55.949,kL
